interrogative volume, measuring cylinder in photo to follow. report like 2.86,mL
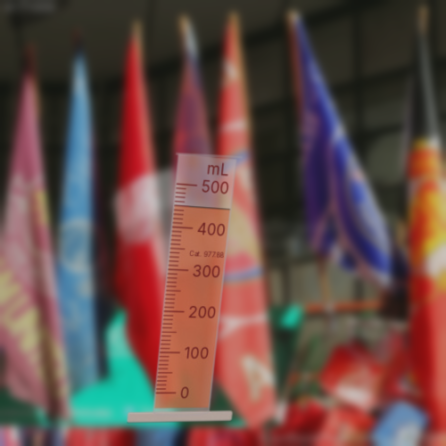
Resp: 450,mL
